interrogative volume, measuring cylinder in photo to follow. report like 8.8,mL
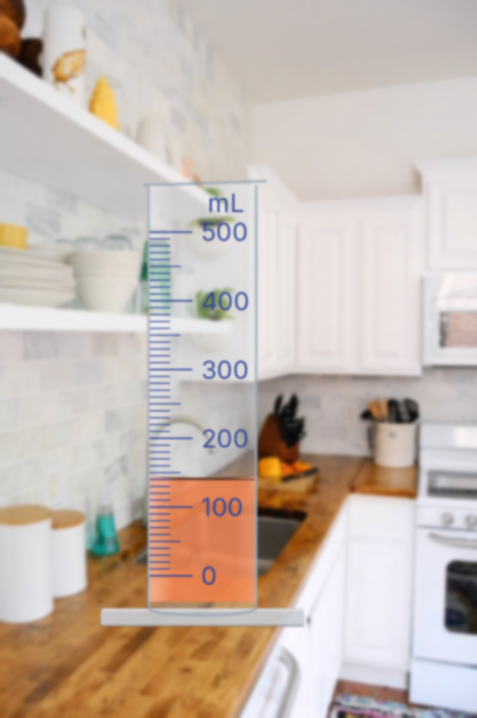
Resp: 140,mL
